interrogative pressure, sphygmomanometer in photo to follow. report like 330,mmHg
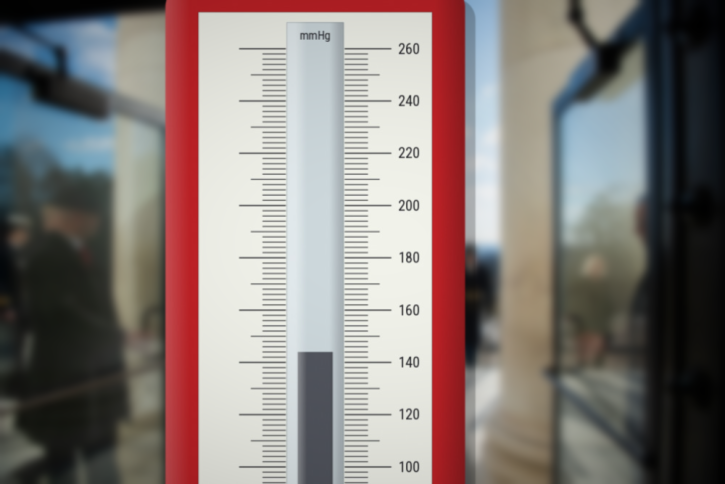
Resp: 144,mmHg
